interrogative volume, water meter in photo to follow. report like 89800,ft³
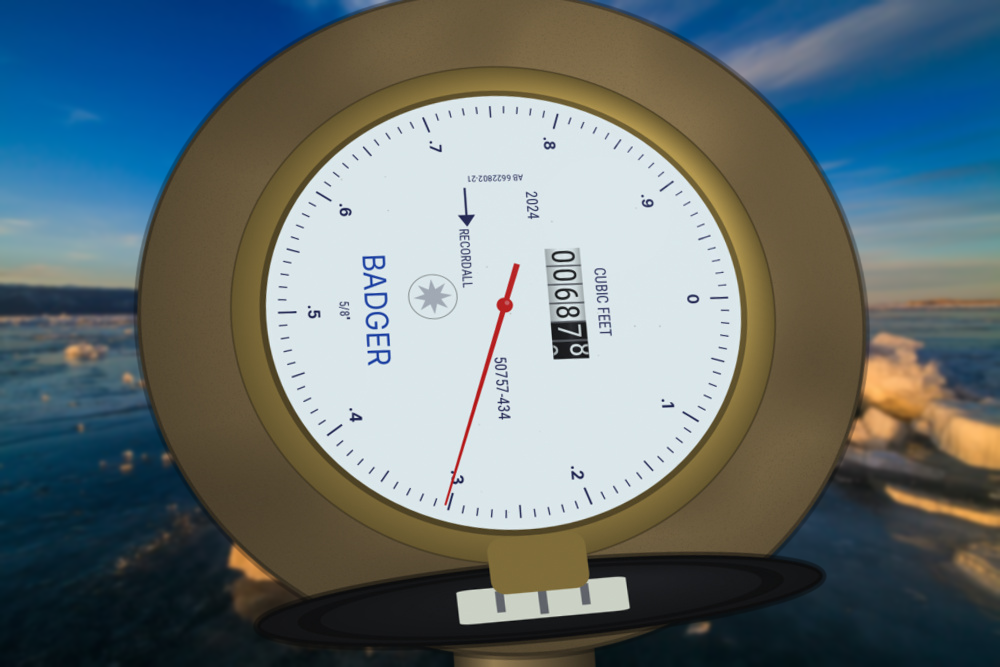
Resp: 6878.30,ft³
